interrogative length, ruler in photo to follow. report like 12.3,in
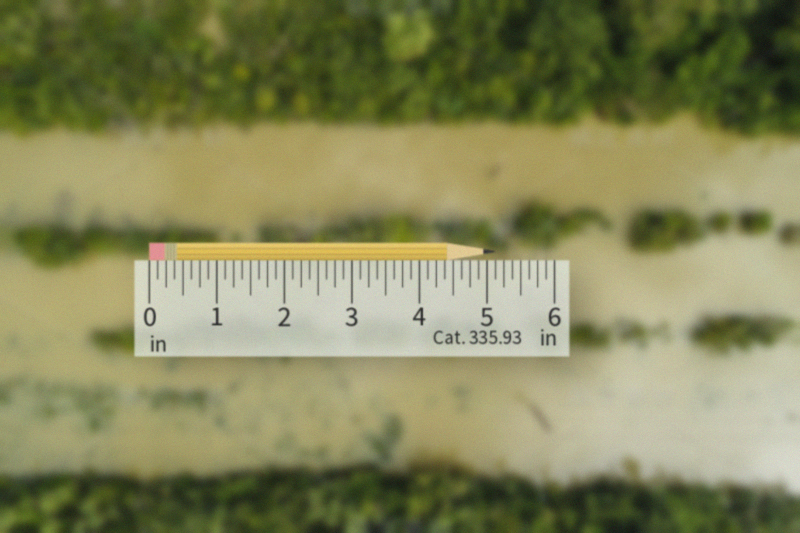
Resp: 5.125,in
